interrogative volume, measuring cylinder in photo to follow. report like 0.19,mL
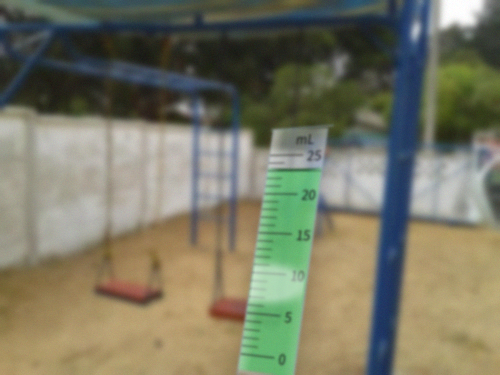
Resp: 23,mL
